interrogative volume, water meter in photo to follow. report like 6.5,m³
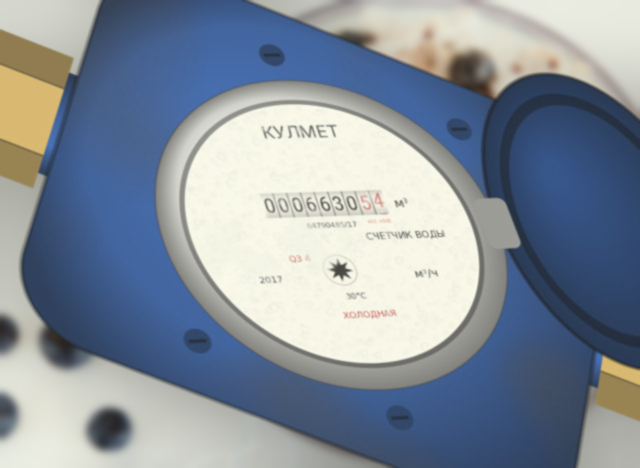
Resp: 6630.54,m³
